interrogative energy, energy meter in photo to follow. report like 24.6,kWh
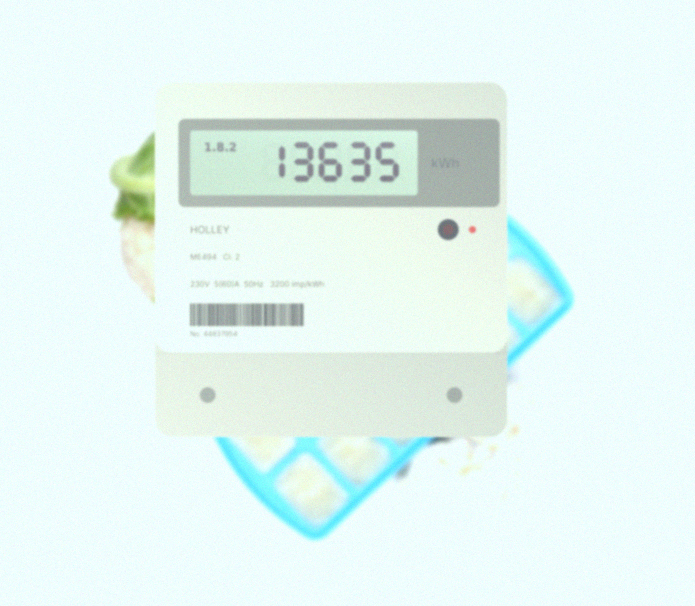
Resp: 13635,kWh
